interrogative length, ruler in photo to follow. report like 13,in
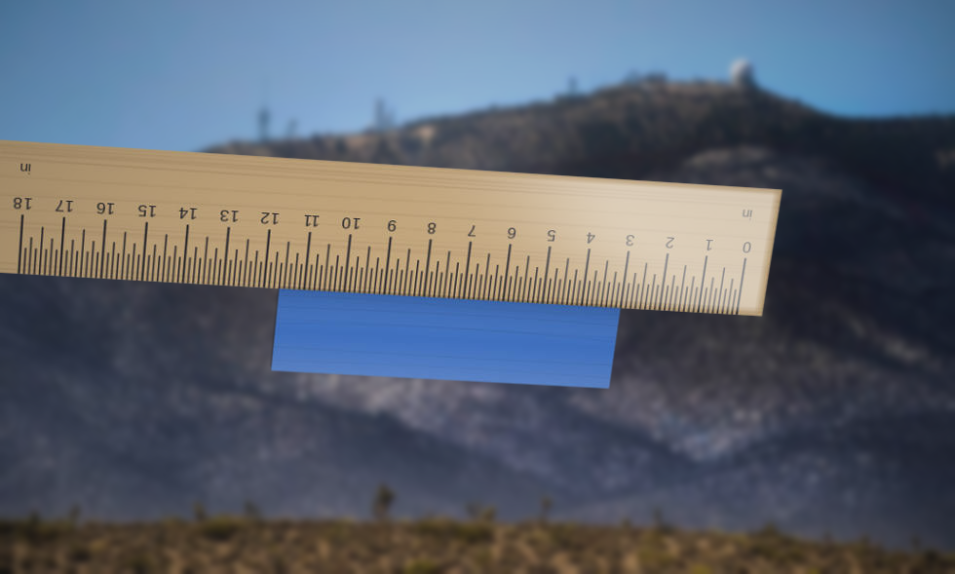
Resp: 8.625,in
